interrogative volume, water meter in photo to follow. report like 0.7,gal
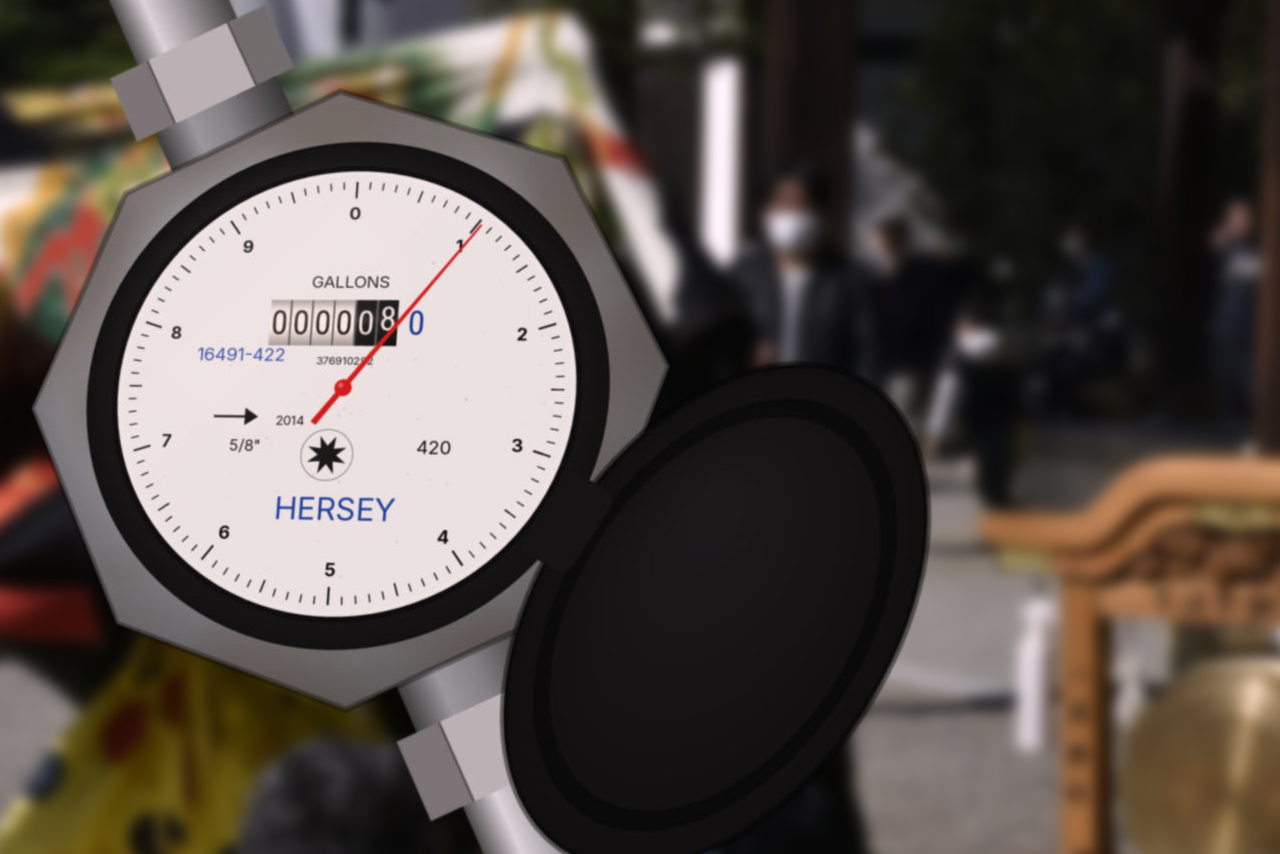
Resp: 81.0,gal
